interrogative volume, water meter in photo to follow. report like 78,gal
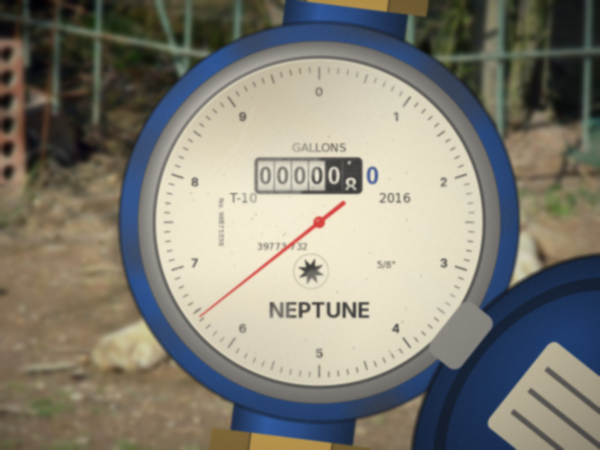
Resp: 76.4,gal
